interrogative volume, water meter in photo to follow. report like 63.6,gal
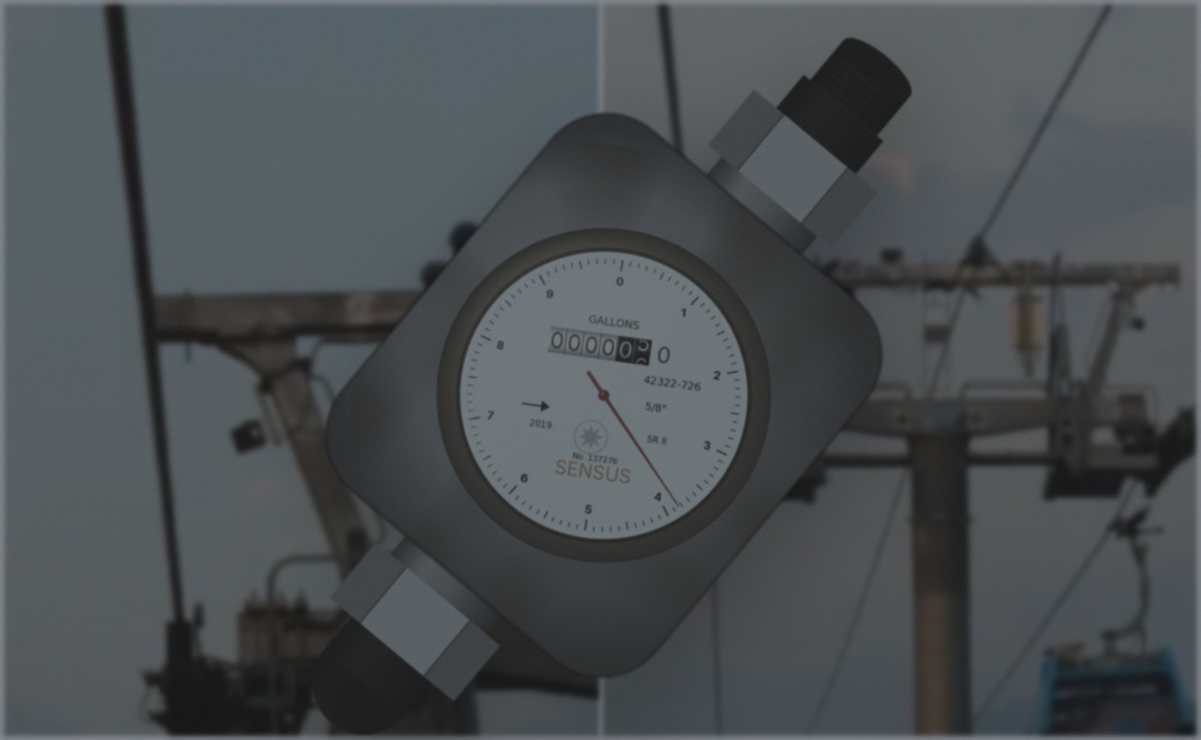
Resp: 53.8,gal
